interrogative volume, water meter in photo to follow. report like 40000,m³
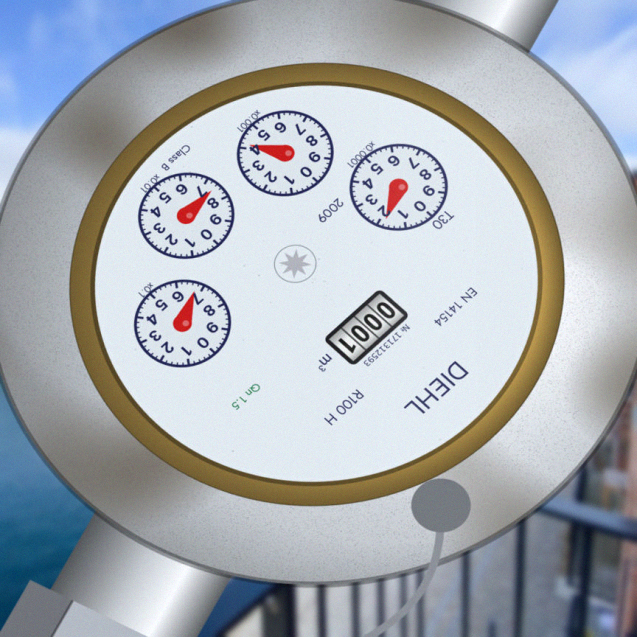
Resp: 1.6741,m³
